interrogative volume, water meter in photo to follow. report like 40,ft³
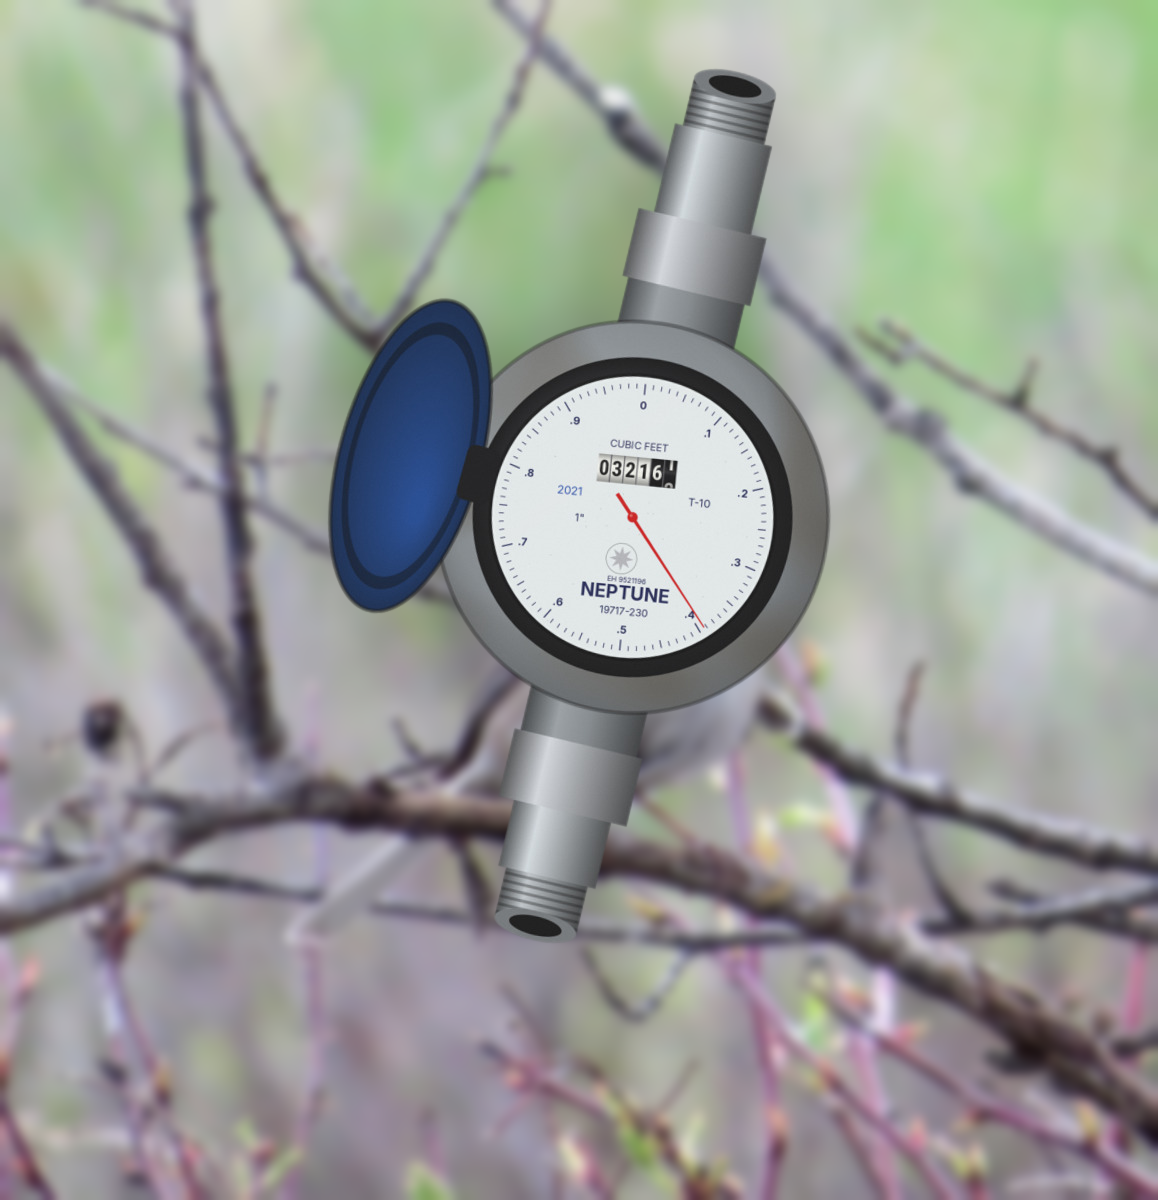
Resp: 32161.39,ft³
